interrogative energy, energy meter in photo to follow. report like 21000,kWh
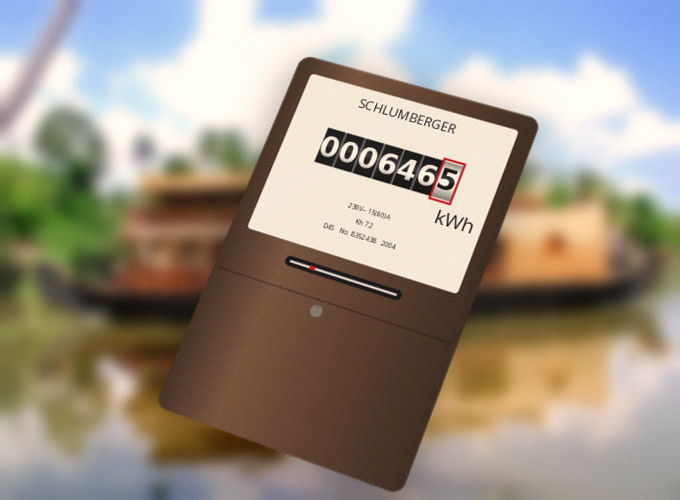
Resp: 646.5,kWh
